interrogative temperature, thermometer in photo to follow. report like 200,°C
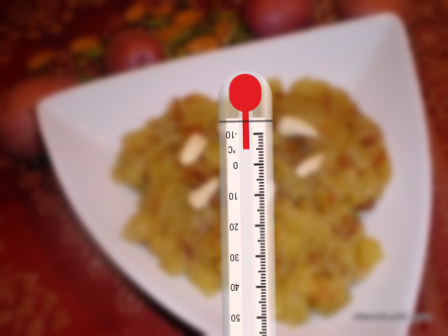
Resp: -5,°C
